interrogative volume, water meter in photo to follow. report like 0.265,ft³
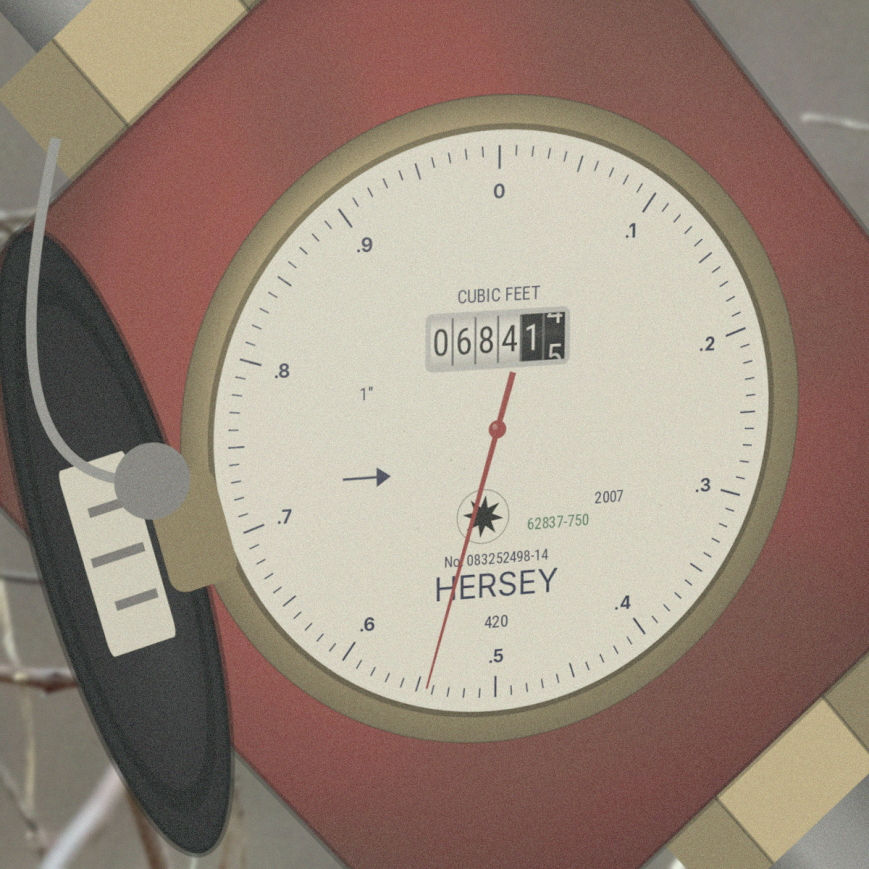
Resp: 68414.54,ft³
